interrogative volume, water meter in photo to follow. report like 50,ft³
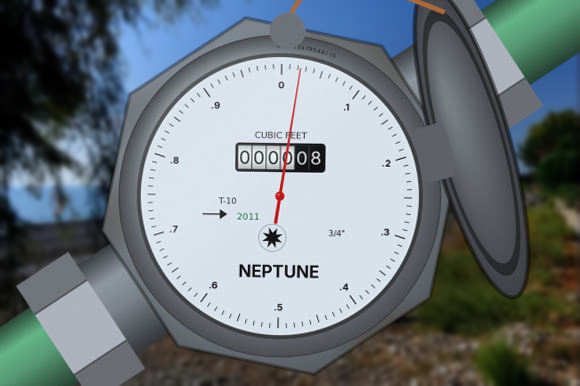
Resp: 8.02,ft³
